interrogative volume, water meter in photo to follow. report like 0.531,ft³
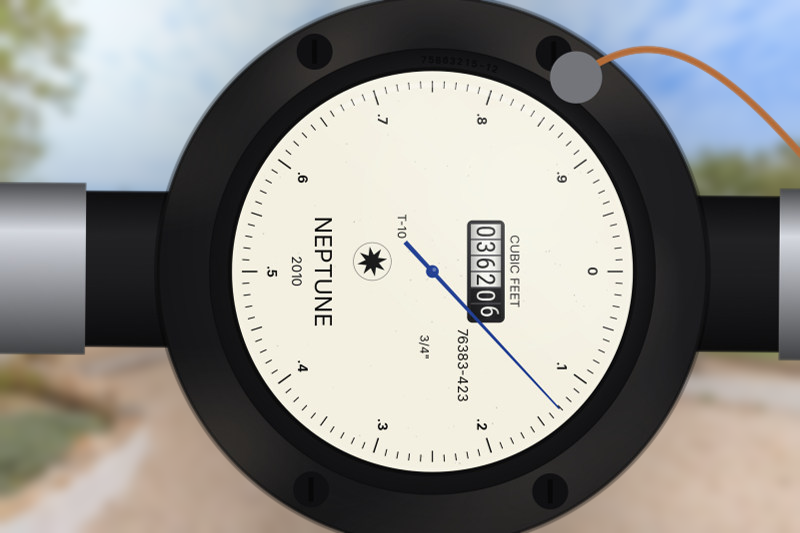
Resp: 36206.13,ft³
